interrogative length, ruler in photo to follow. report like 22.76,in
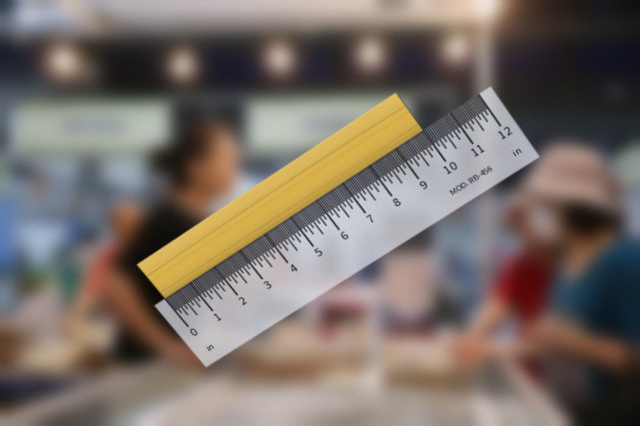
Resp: 10,in
